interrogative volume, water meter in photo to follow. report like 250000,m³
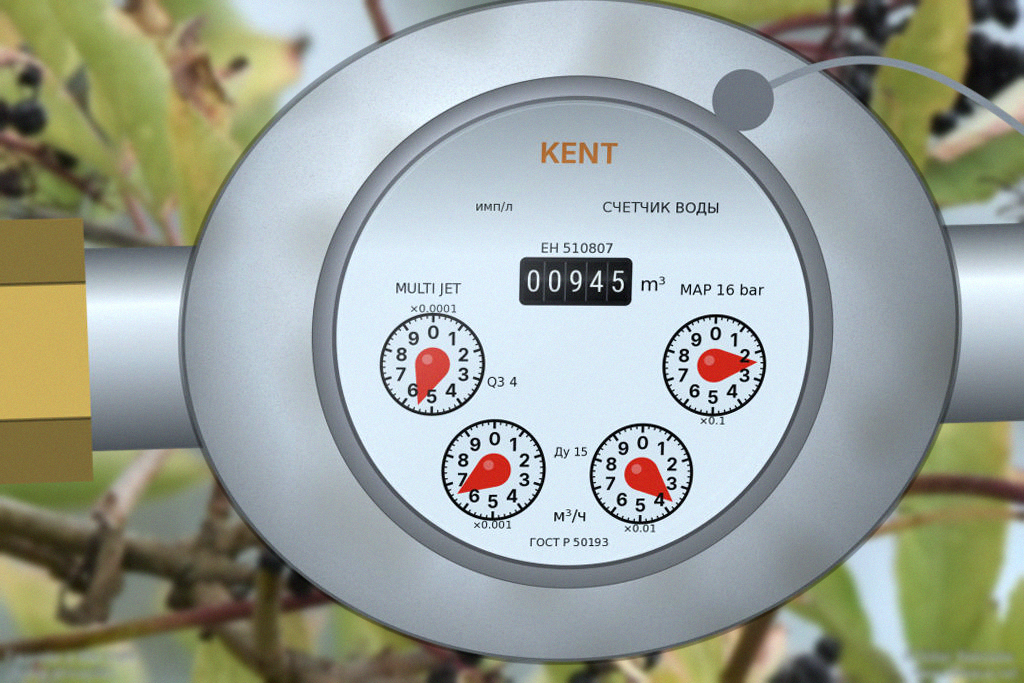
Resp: 945.2365,m³
